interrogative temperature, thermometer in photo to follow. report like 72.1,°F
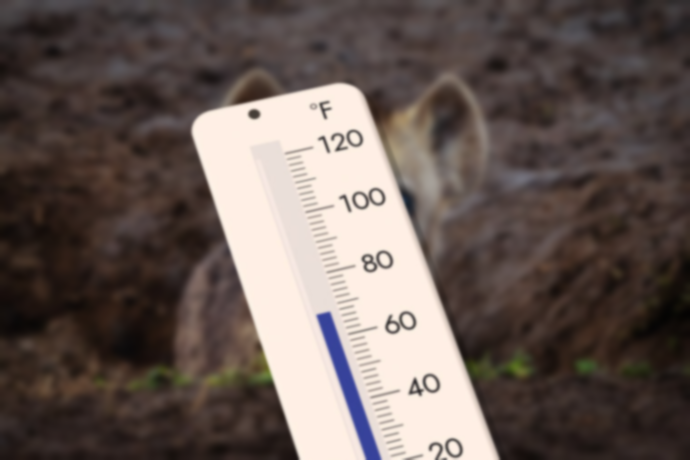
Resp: 68,°F
